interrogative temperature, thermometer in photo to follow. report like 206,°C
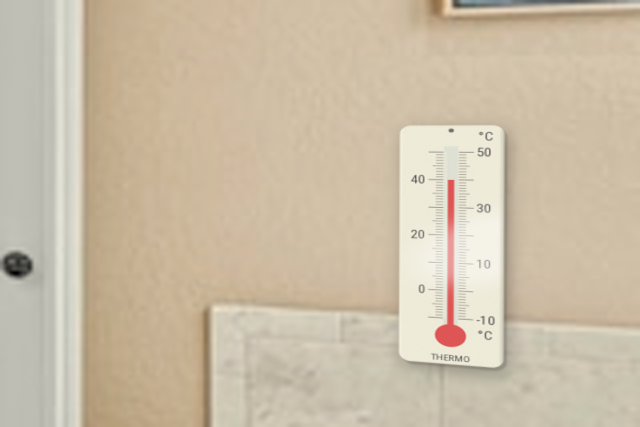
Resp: 40,°C
